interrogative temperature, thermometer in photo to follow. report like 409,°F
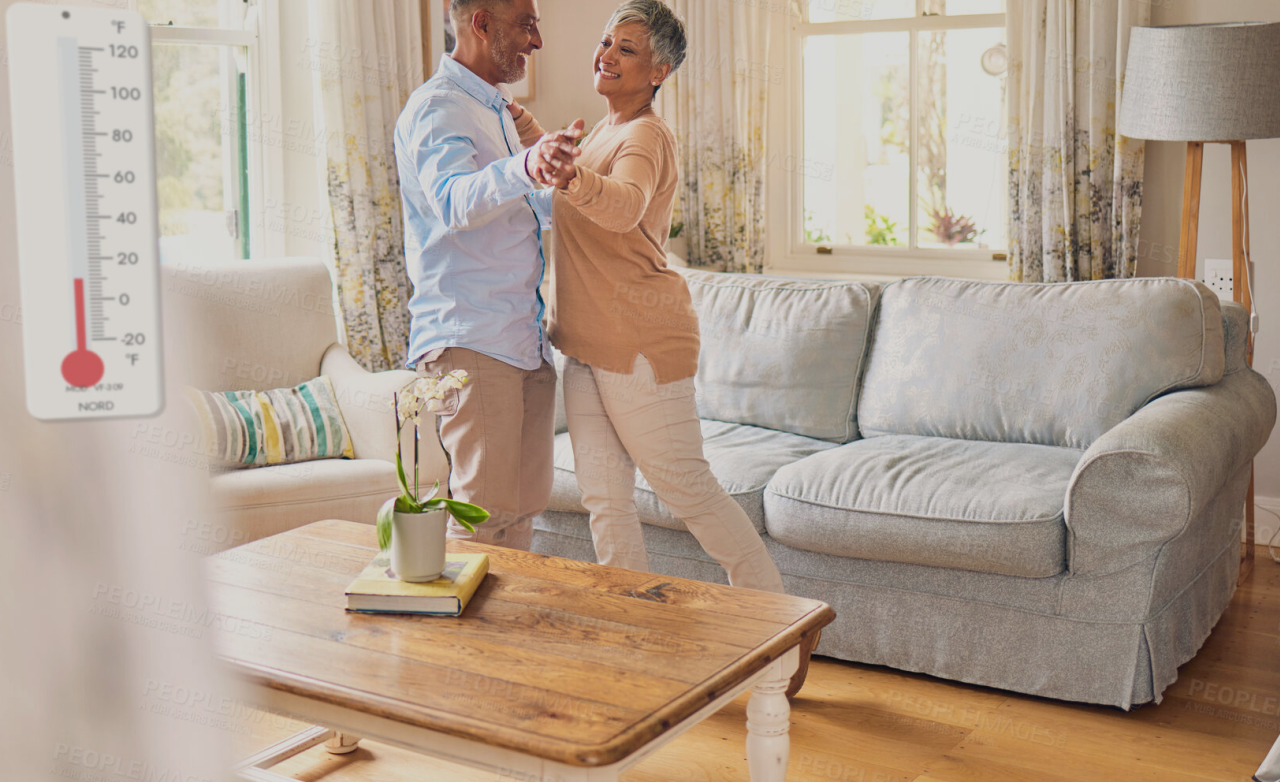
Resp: 10,°F
